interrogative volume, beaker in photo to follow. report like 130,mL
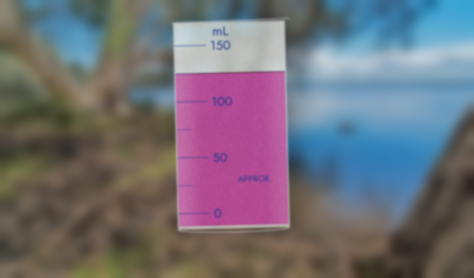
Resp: 125,mL
